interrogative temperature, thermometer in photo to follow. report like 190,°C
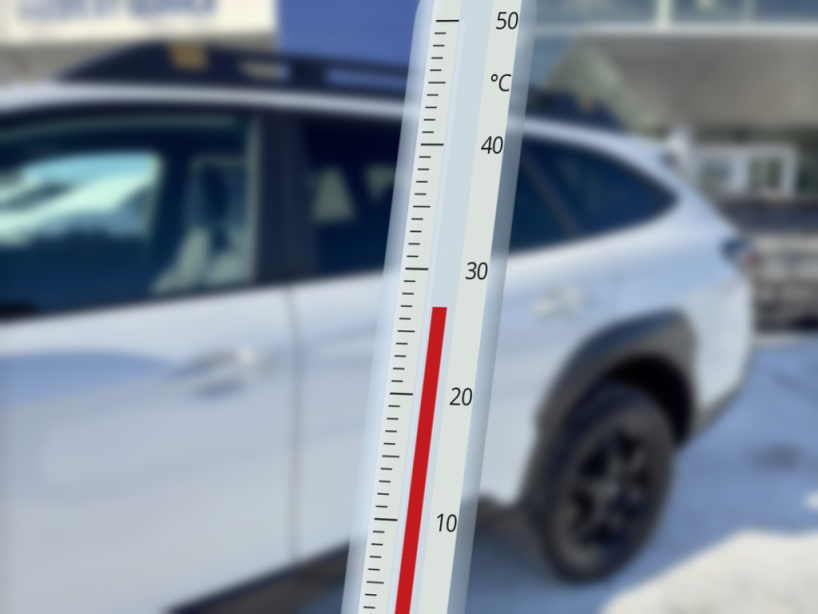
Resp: 27,°C
